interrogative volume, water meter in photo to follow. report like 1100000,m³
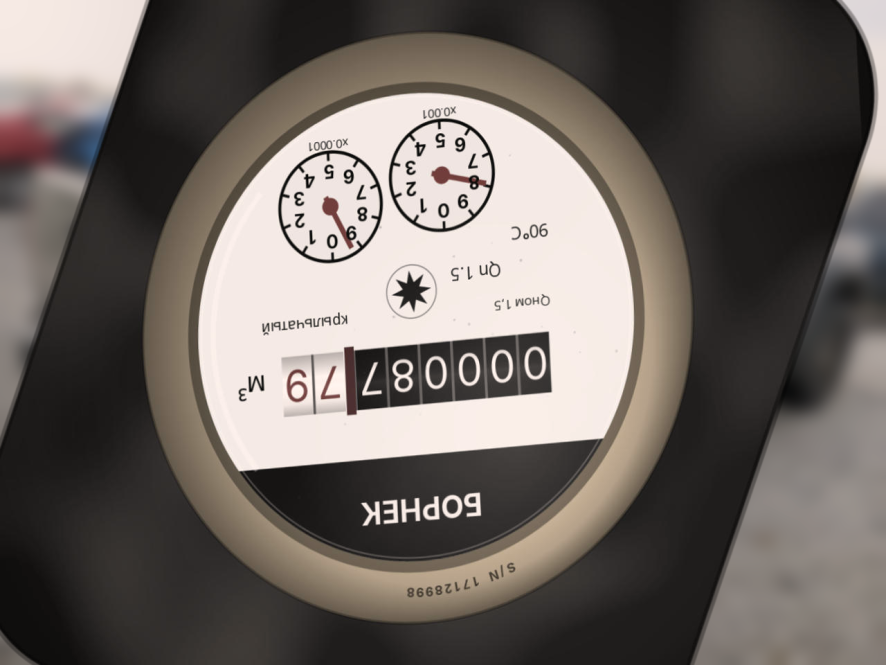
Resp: 87.7979,m³
